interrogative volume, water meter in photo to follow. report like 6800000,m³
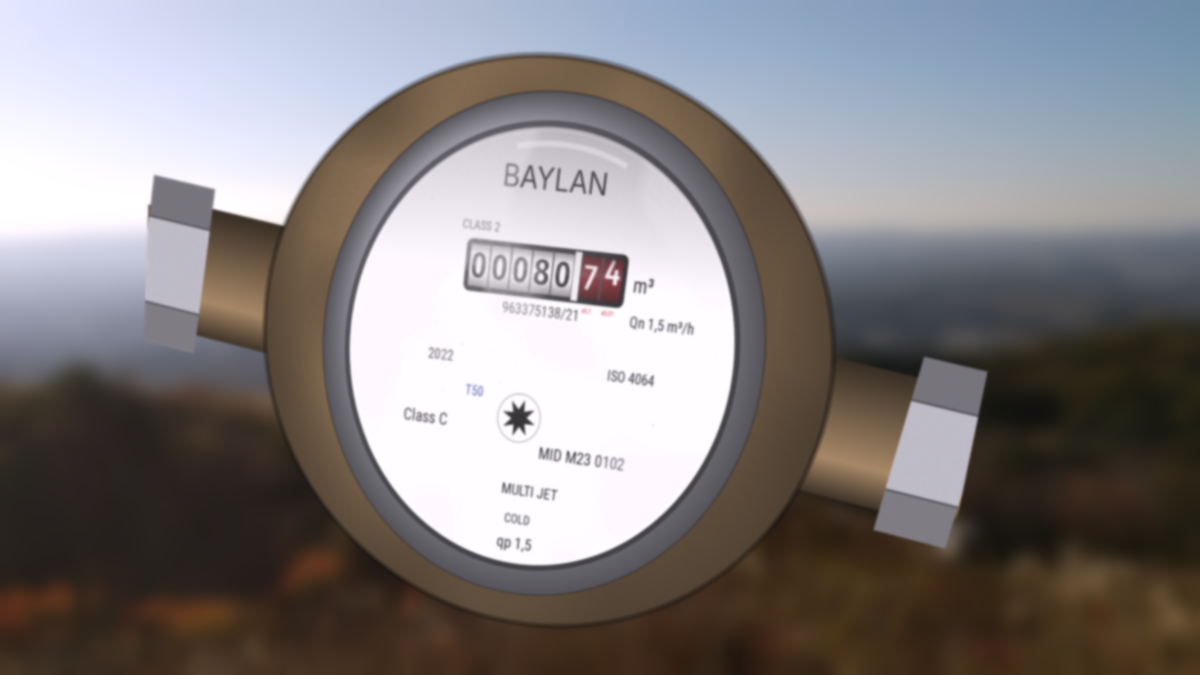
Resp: 80.74,m³
